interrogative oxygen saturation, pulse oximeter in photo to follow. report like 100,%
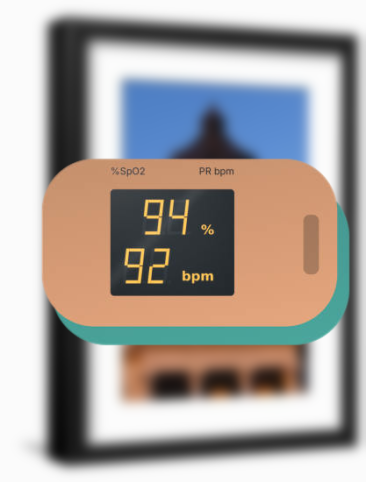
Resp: 94,%
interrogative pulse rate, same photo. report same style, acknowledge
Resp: 92,bpm
